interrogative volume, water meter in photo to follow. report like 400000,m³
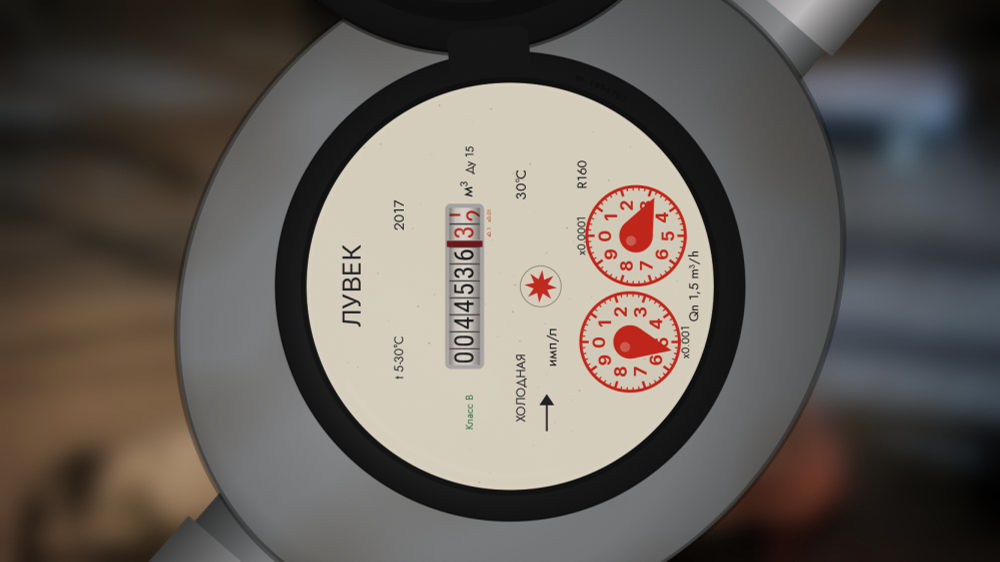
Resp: 44536.3153,m³
